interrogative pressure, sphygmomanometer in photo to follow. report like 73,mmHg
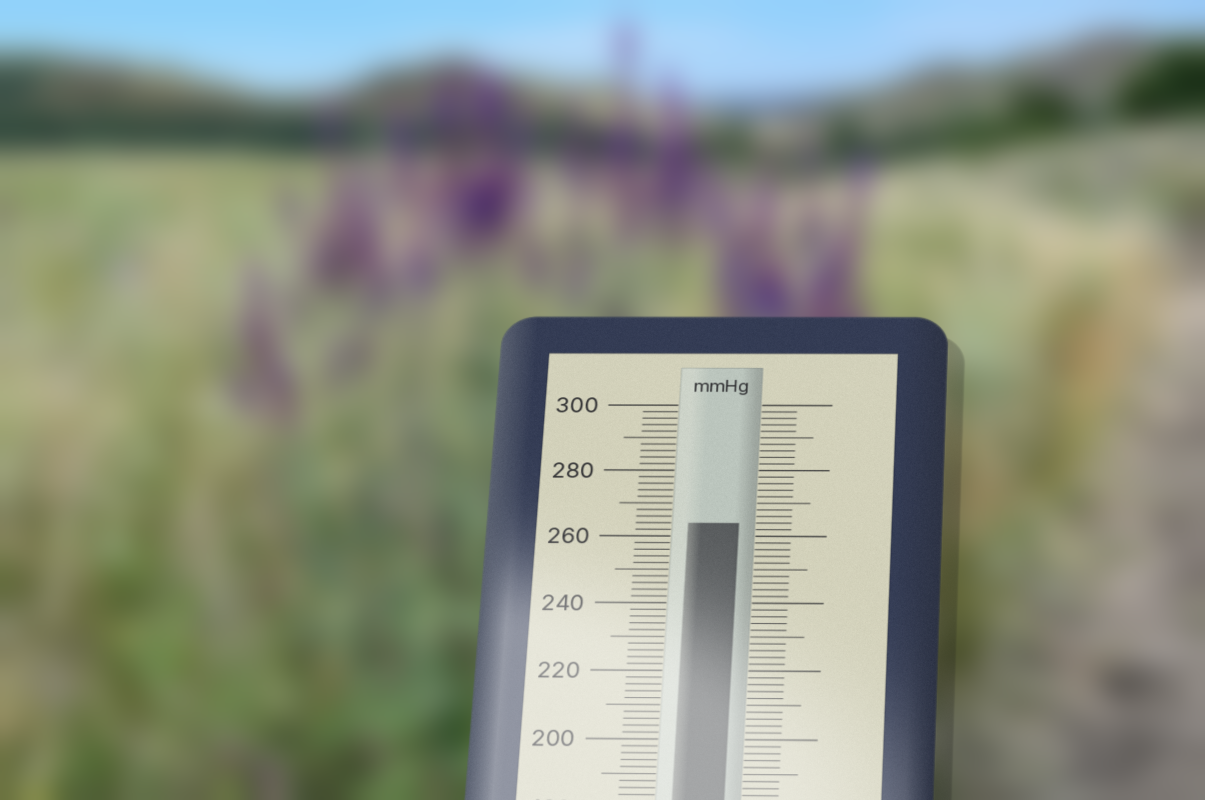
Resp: 264,mmHg
